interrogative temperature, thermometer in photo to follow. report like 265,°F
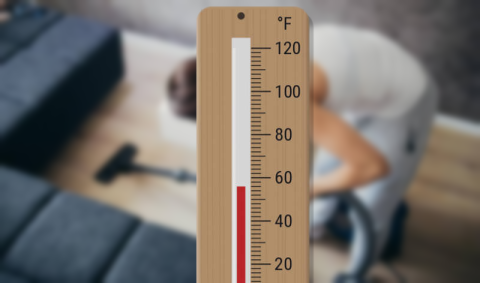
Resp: 56,°F
